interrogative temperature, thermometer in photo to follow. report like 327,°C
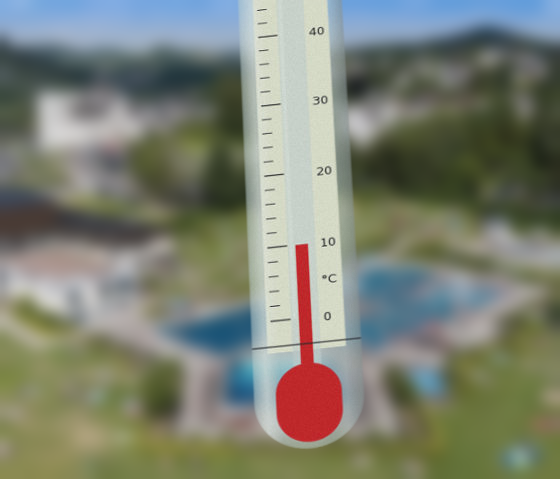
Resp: 10,°C
